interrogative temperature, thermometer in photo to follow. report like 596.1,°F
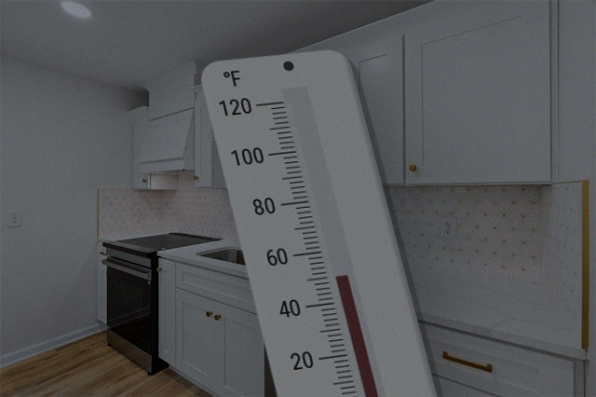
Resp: 50,°F
